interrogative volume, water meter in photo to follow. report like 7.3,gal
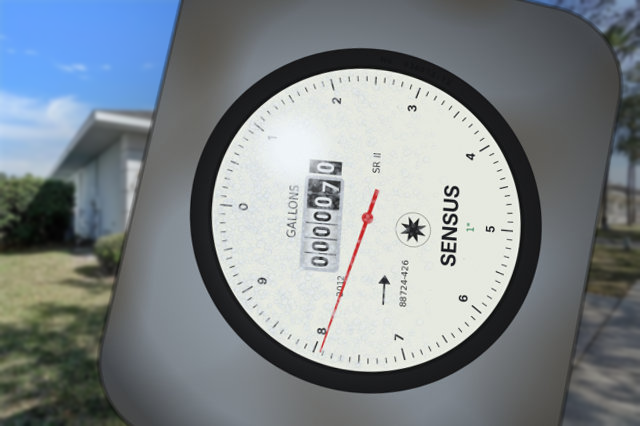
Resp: 67.9,gal
